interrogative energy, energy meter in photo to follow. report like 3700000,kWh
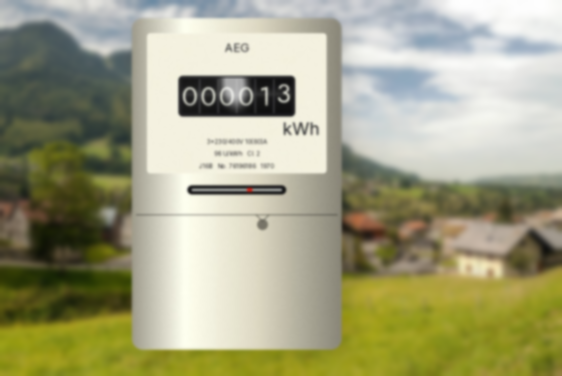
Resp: 13,kWh
